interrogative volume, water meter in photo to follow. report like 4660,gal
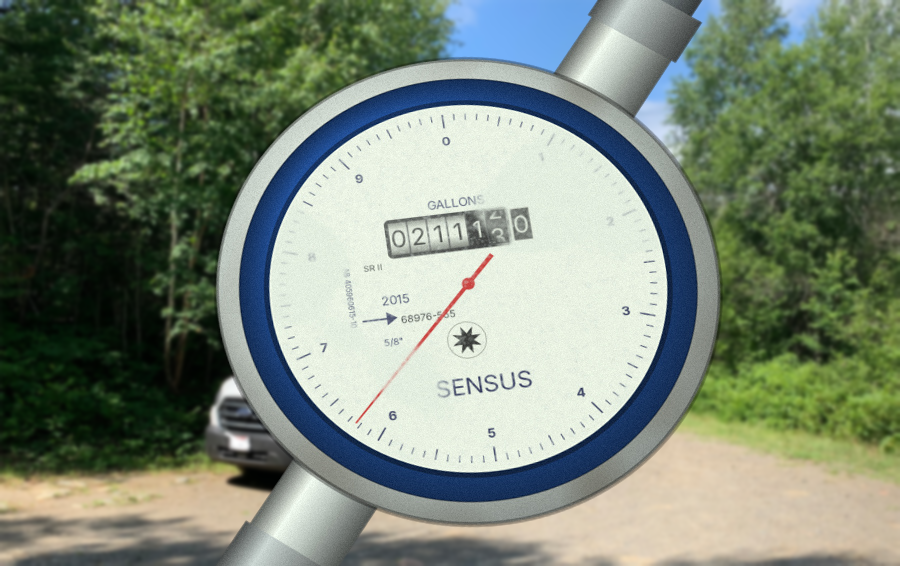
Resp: 211126.2,gal
